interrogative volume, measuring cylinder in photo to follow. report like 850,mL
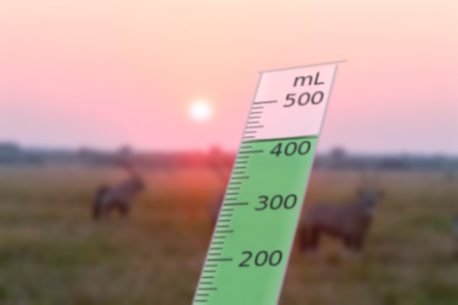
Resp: 420,mL
